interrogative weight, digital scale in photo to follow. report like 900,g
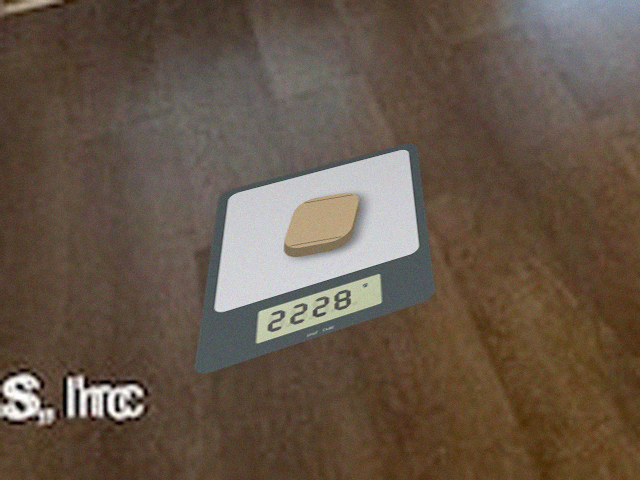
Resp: 2228,g
